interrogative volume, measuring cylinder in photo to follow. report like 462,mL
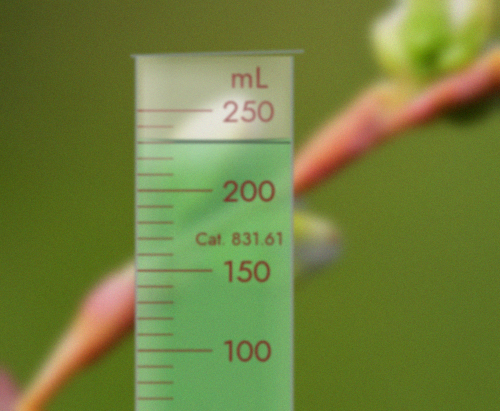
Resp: 230,mL
